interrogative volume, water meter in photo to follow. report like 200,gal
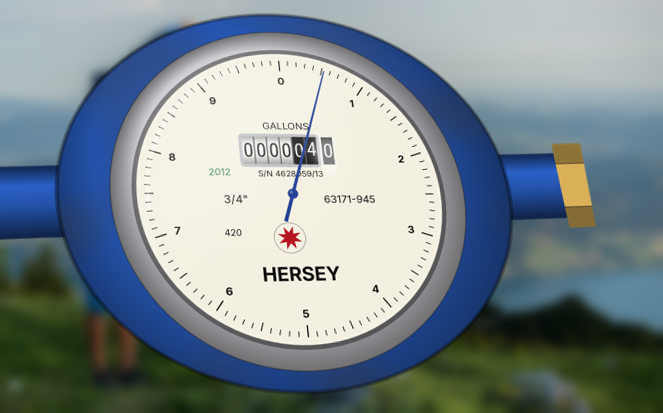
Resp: 40.5,gal
